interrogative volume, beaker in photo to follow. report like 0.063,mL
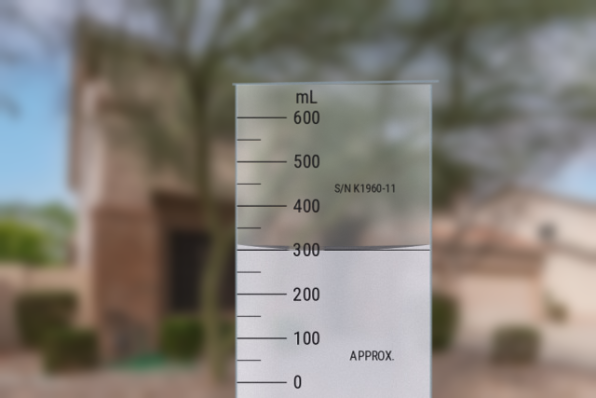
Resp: 300,mL
